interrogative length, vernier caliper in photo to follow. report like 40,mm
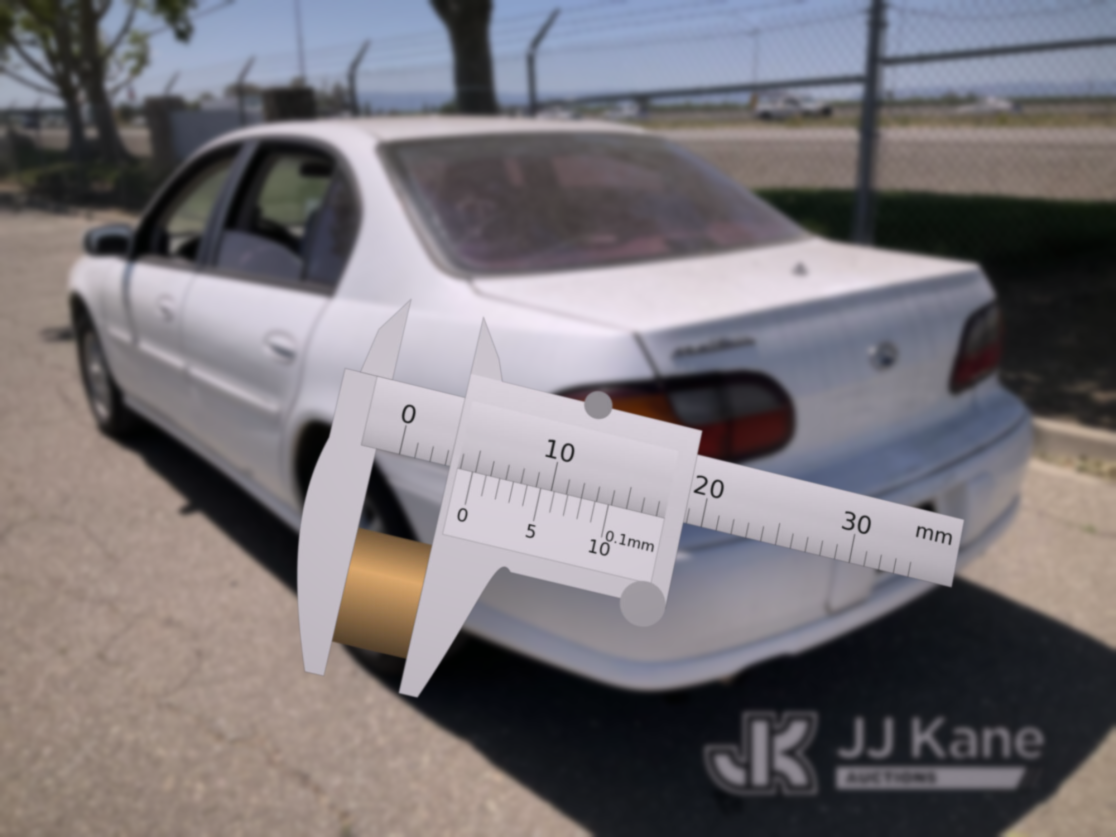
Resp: 4.8,mm
